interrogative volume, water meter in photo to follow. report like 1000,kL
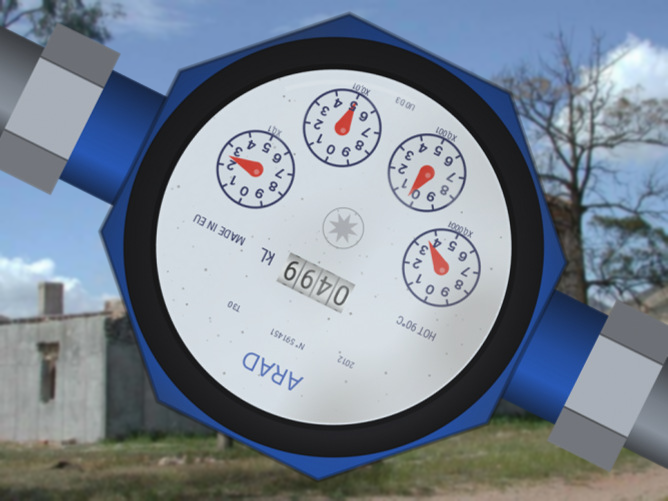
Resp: 499.2503,kL
